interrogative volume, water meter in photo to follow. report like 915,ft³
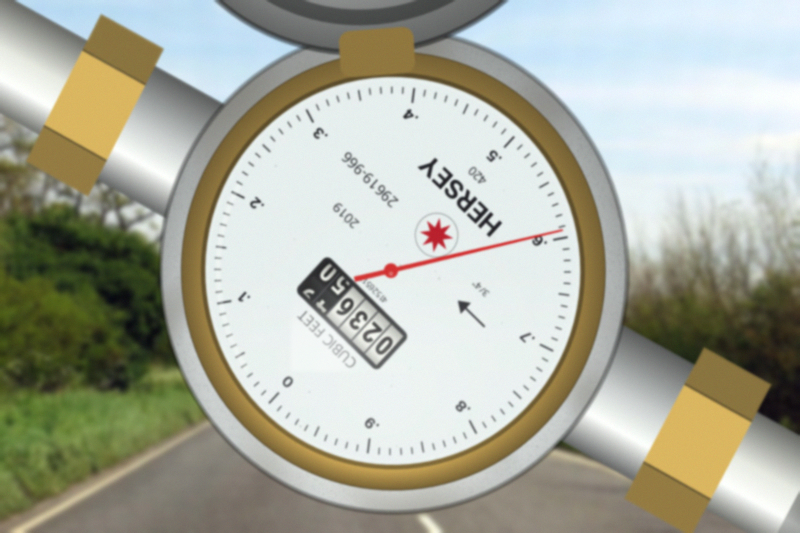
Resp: 23649.59,ft³
